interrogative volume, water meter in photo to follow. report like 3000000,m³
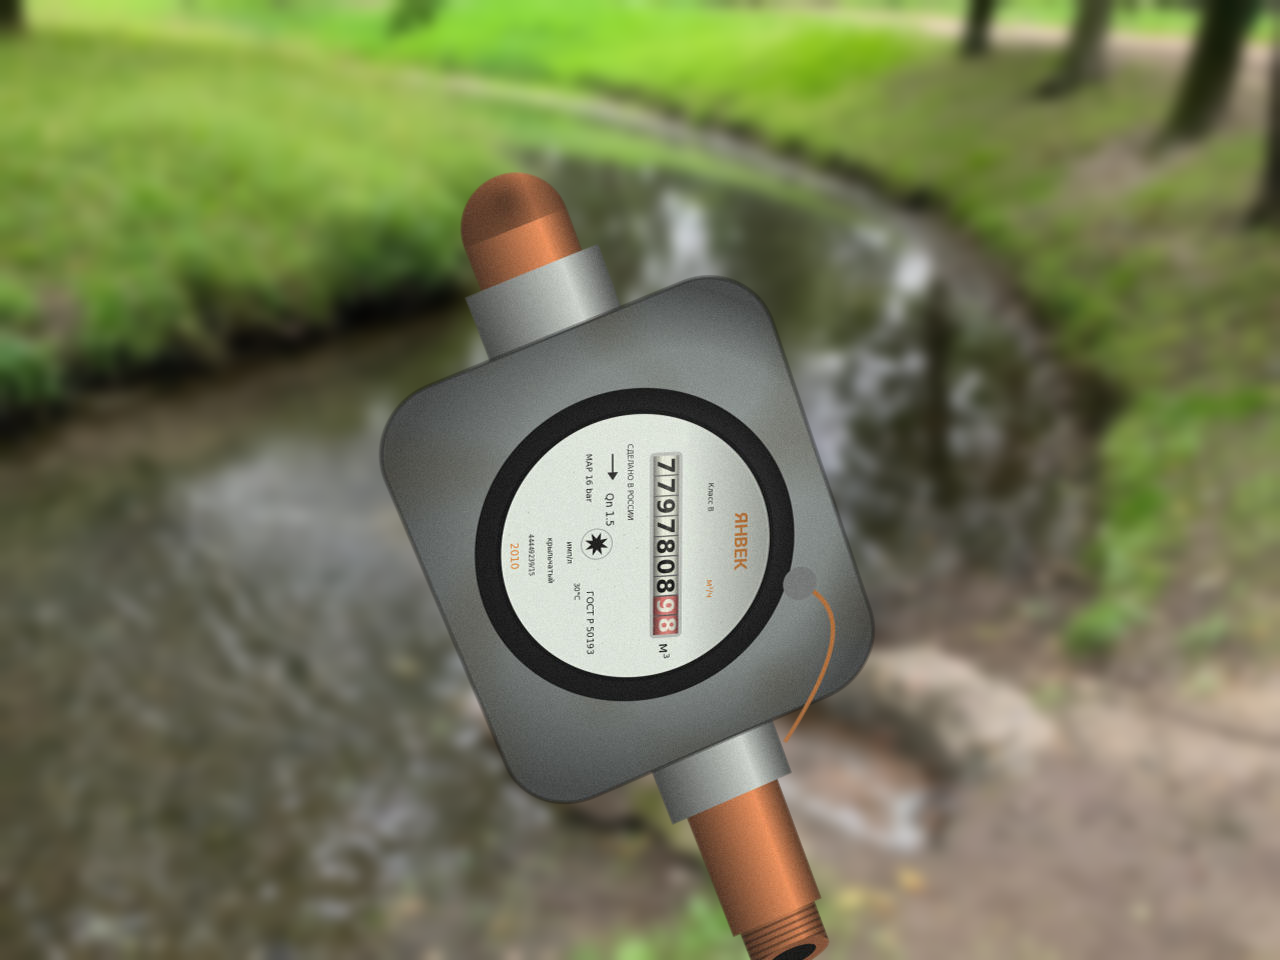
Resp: 7797808.98,m³
